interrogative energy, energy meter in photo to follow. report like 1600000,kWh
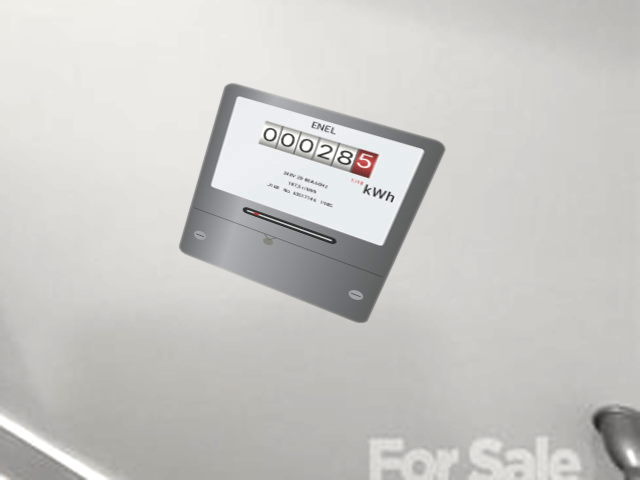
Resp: 28.5,kWh
